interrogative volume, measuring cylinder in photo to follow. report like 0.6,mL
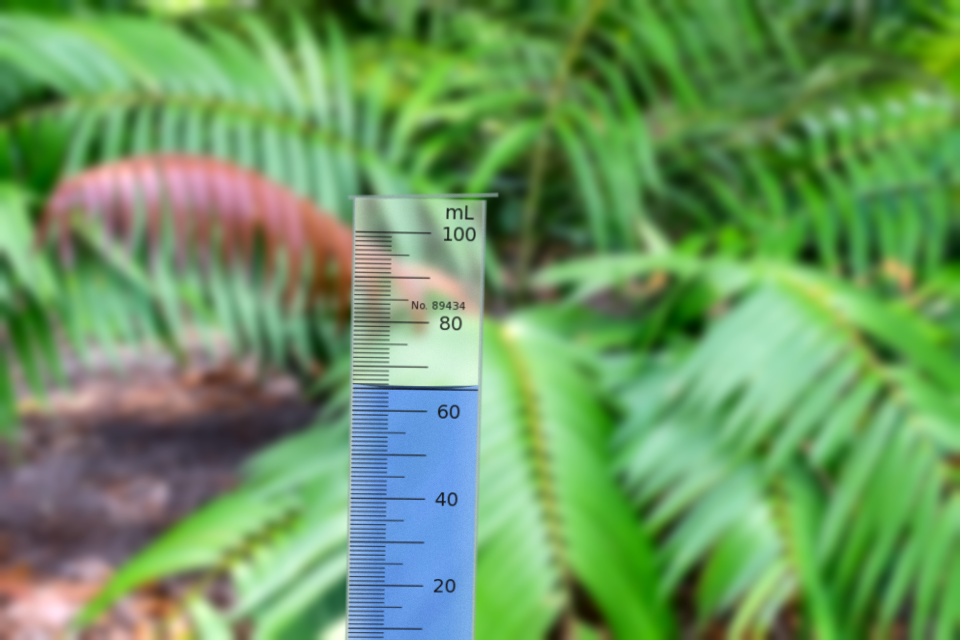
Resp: 65,mL
